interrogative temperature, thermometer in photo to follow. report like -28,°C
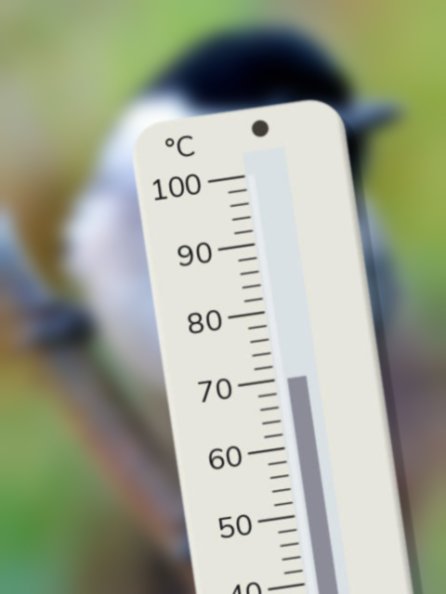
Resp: 70,°C
